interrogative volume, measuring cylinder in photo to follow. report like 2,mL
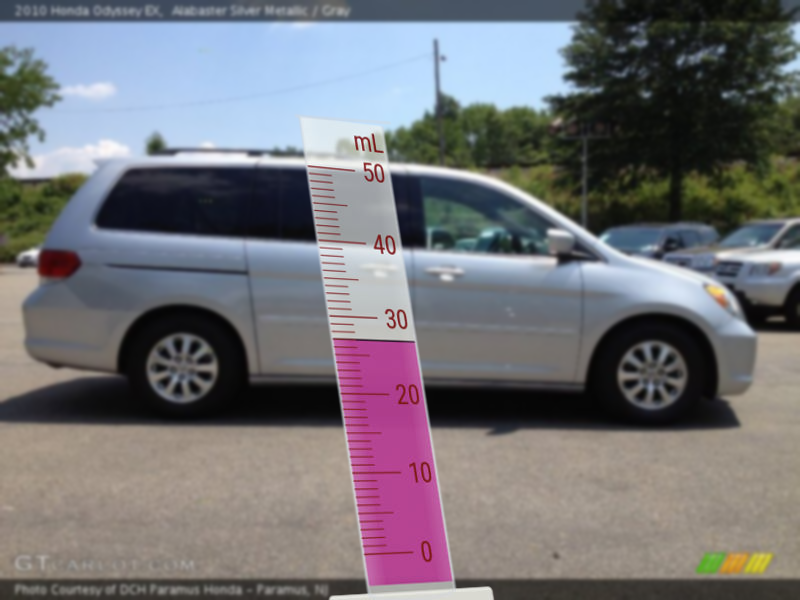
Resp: 27,mL
